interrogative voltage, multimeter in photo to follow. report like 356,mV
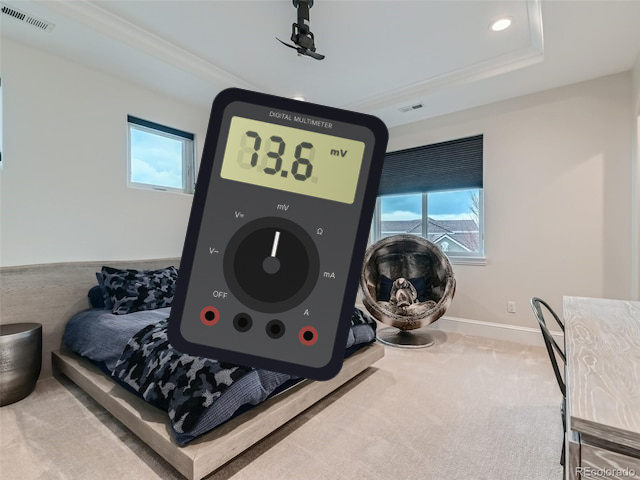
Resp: 73.6,mV
